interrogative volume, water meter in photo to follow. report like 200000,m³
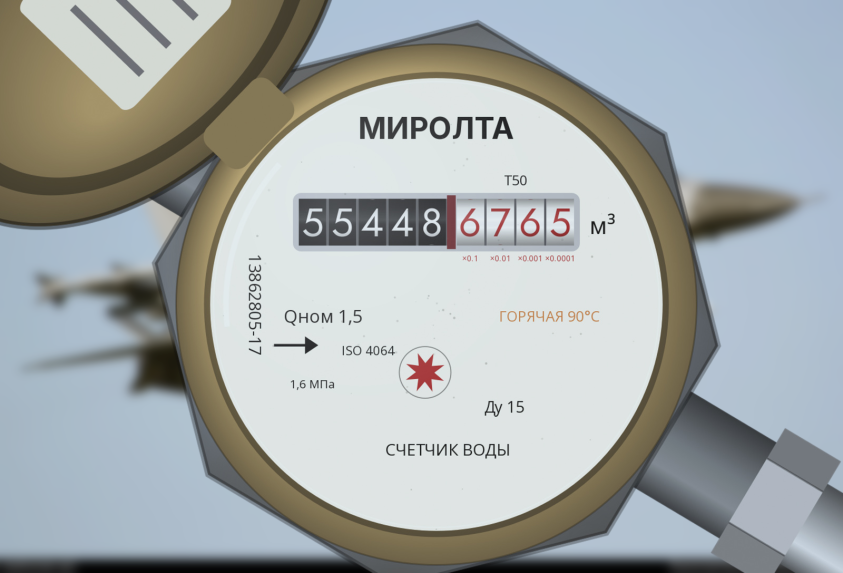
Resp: 55448.6765,m³
